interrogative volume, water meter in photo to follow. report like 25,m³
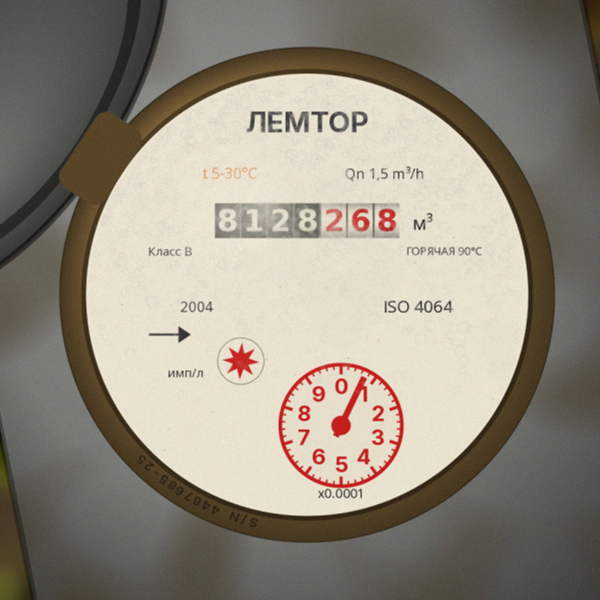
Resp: 8128.2680,m³
